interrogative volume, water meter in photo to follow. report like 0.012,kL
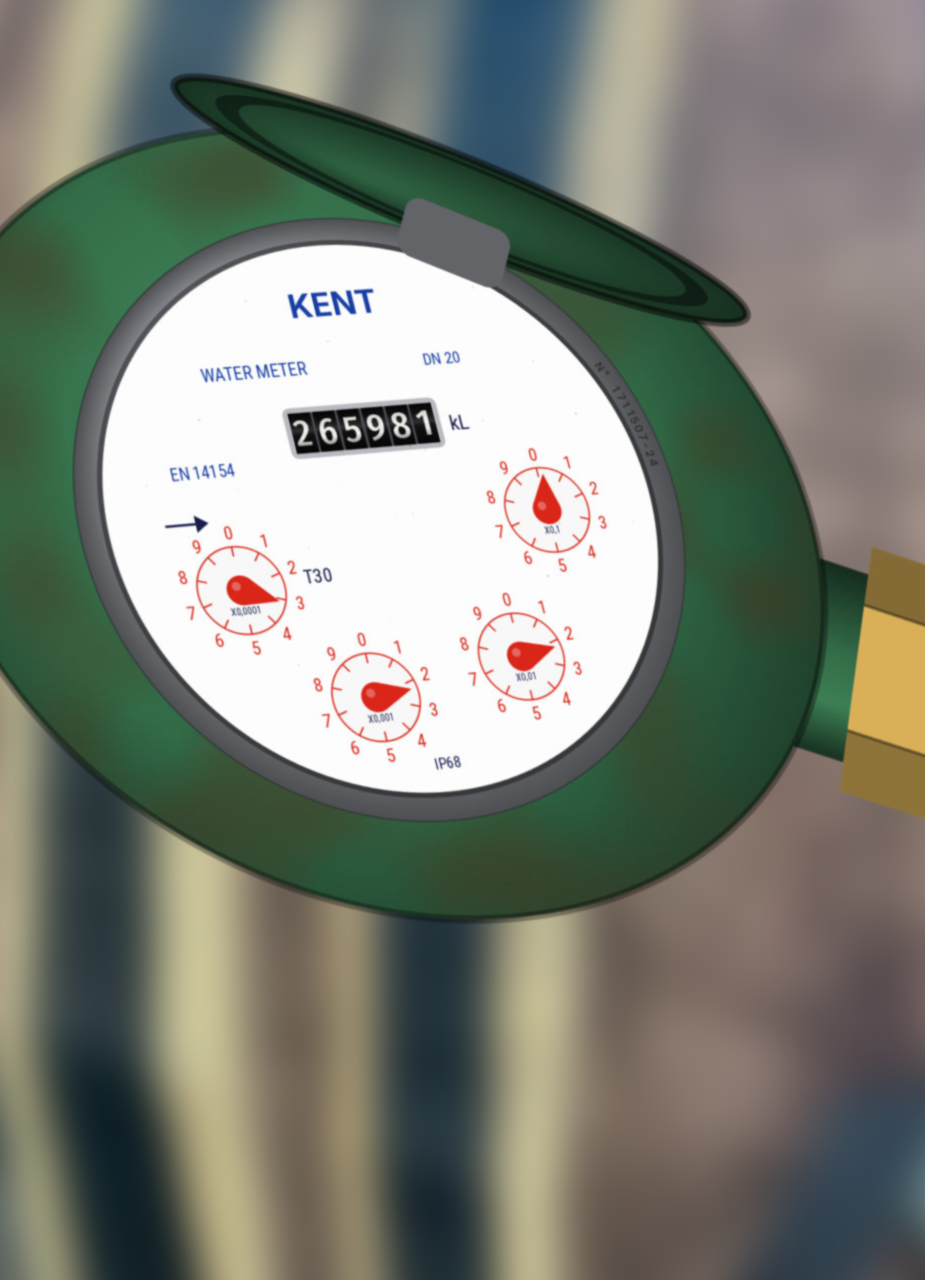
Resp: 265981.0223,kL
